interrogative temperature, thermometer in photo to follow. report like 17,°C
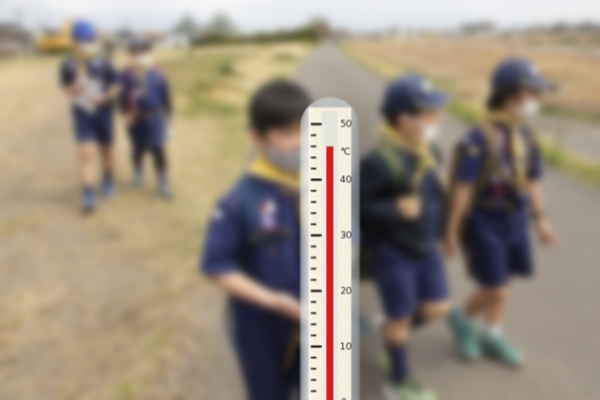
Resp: 46,°C
